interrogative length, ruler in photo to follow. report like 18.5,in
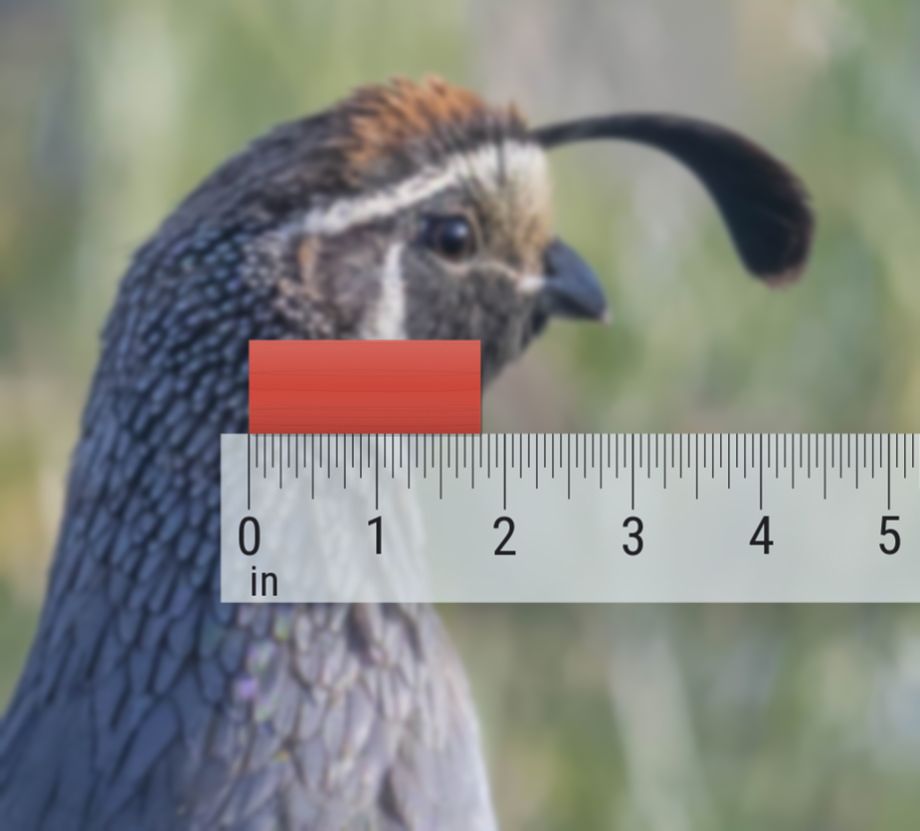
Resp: 1.8125,in
